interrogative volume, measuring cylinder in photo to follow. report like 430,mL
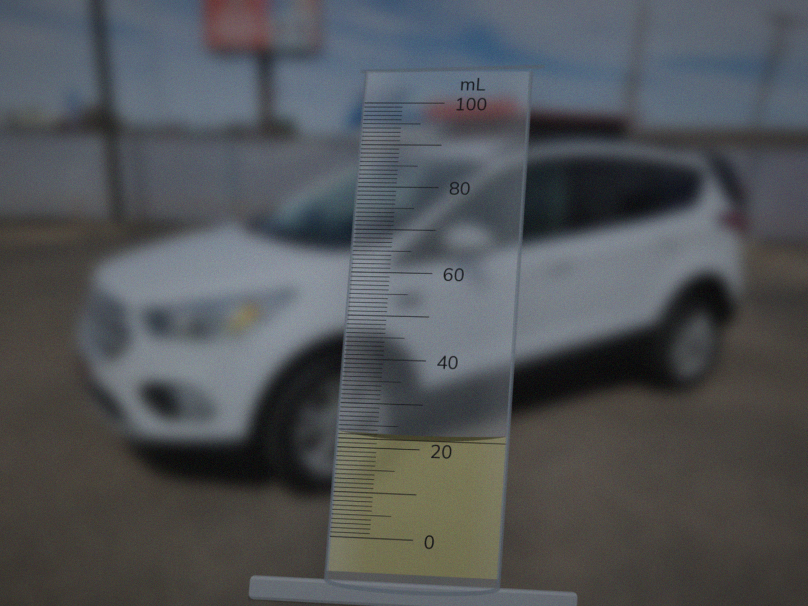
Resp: 22,mL
